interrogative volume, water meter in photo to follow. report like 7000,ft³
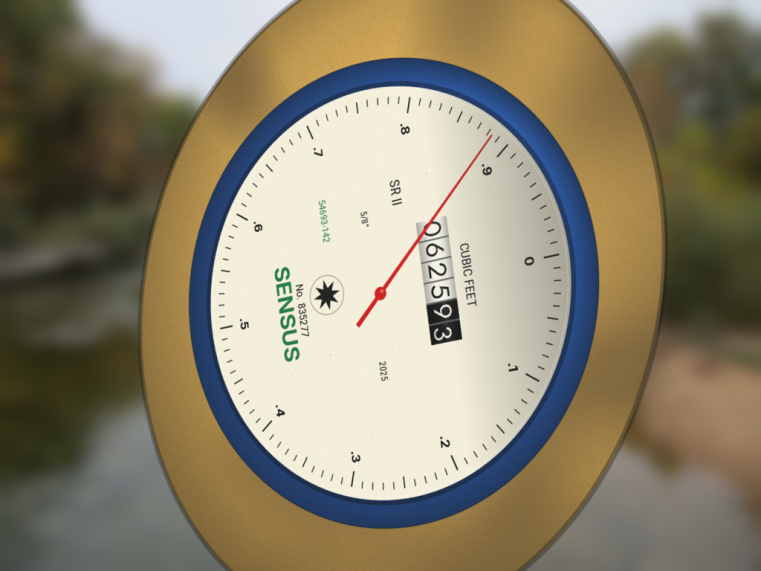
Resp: 62592.88,ft³
